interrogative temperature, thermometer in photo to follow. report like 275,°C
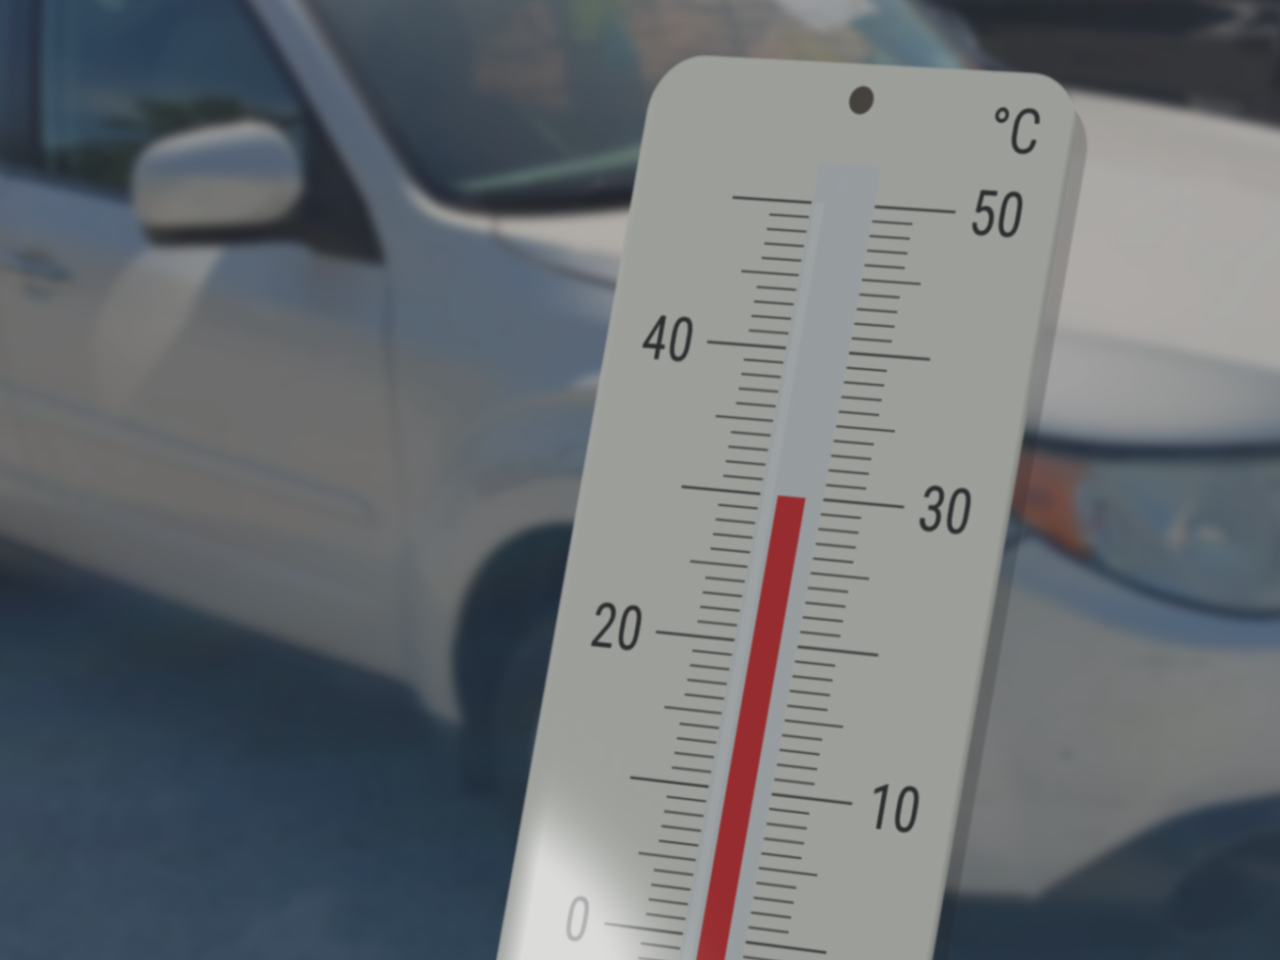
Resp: 30,°C
